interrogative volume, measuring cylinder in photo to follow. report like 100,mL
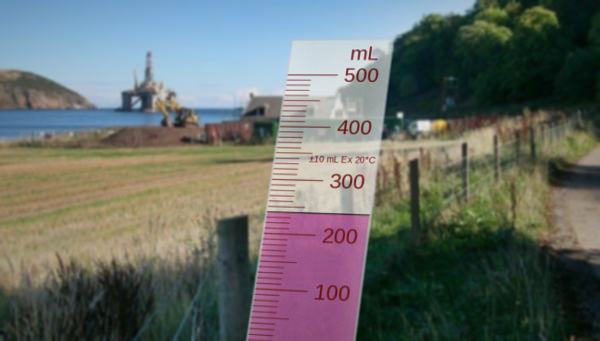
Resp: 240,mL
